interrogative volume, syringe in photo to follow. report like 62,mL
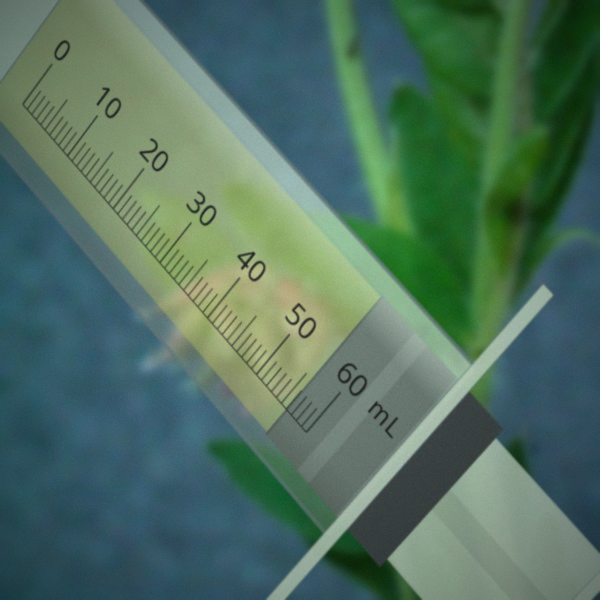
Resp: 56,mL
